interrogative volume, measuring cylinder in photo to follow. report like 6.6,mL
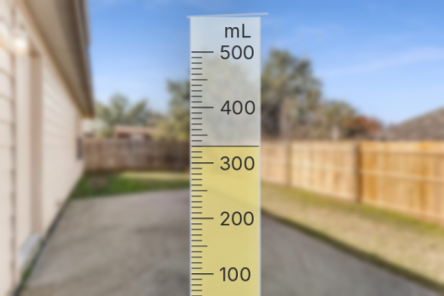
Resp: 330,mL
